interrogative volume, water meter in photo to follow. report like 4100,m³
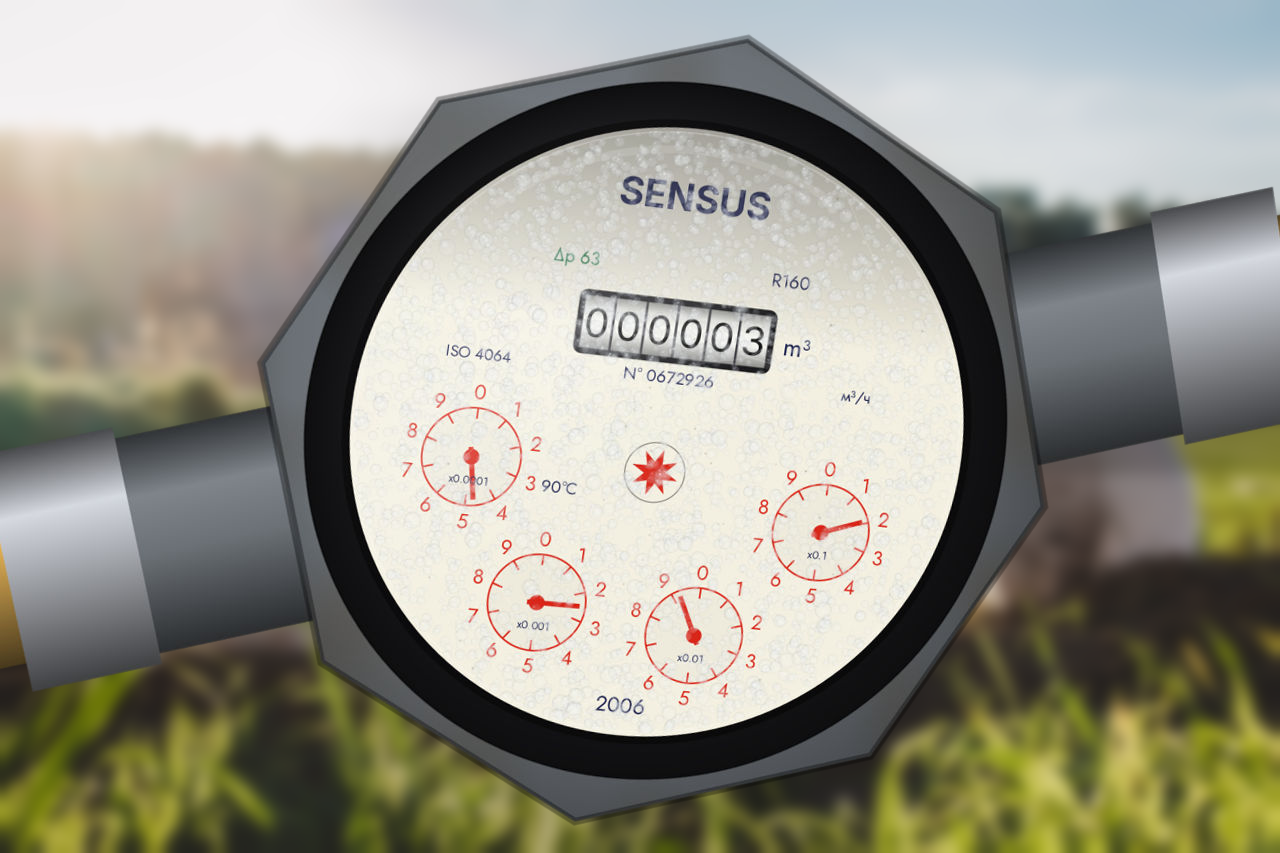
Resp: 3.1924,m³
